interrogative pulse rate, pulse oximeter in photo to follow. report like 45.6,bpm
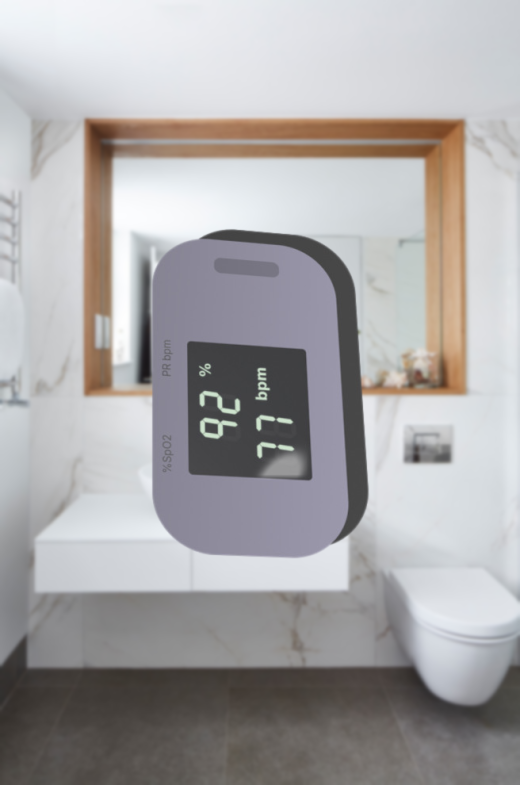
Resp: 77,bpm
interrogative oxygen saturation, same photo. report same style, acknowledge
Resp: 92,%
